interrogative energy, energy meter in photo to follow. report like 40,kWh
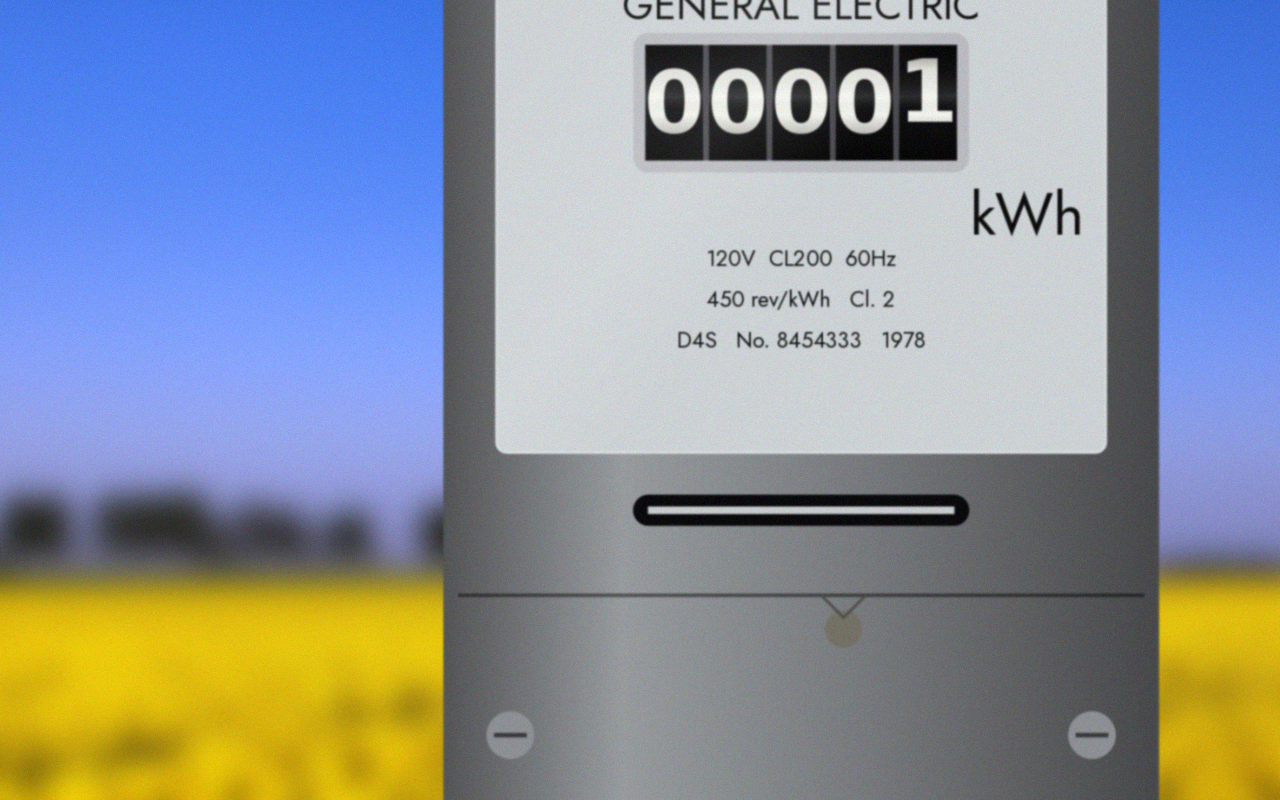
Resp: 1,kWh
